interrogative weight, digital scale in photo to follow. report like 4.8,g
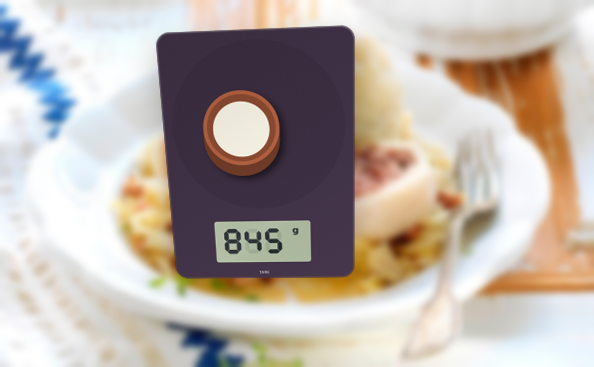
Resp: 845,g
